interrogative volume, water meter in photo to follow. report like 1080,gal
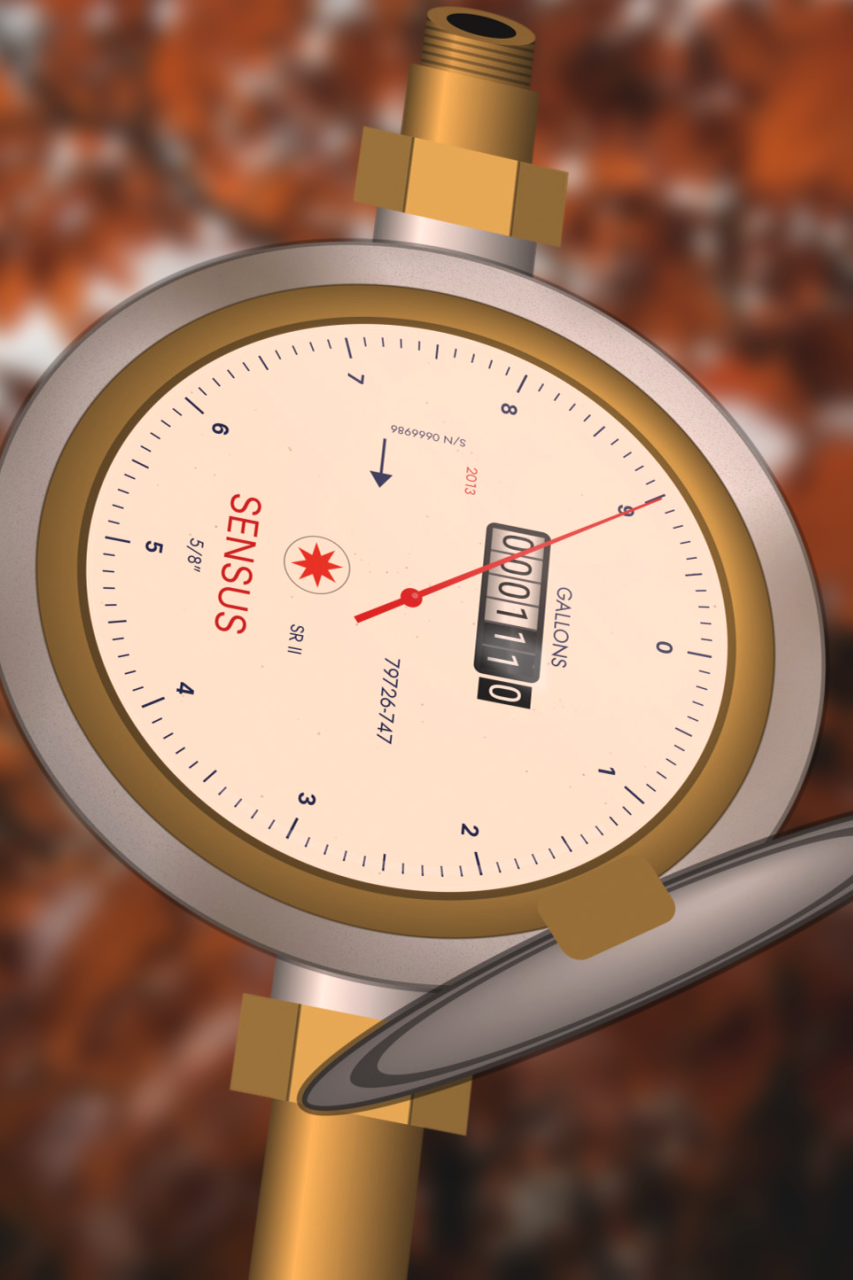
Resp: 1109.0,gal
